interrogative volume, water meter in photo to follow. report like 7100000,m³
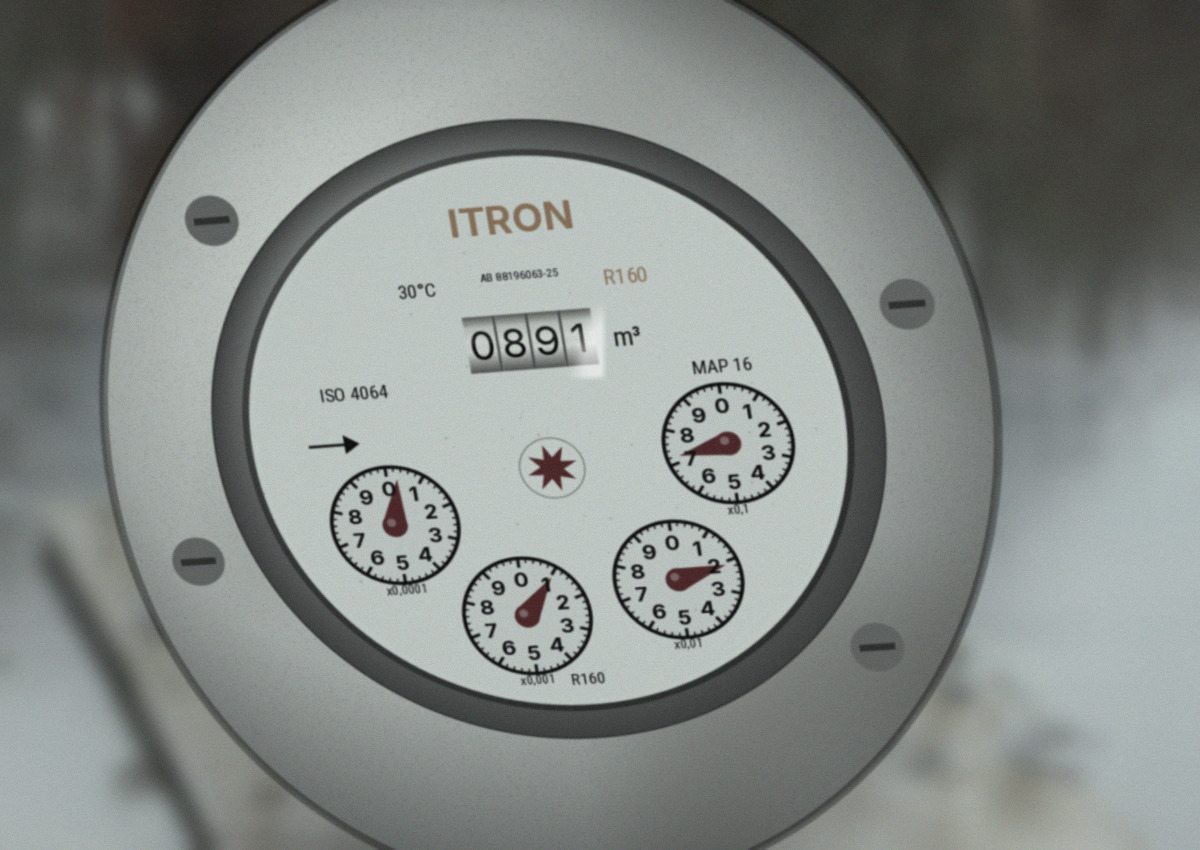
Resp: 891.7210,m³
